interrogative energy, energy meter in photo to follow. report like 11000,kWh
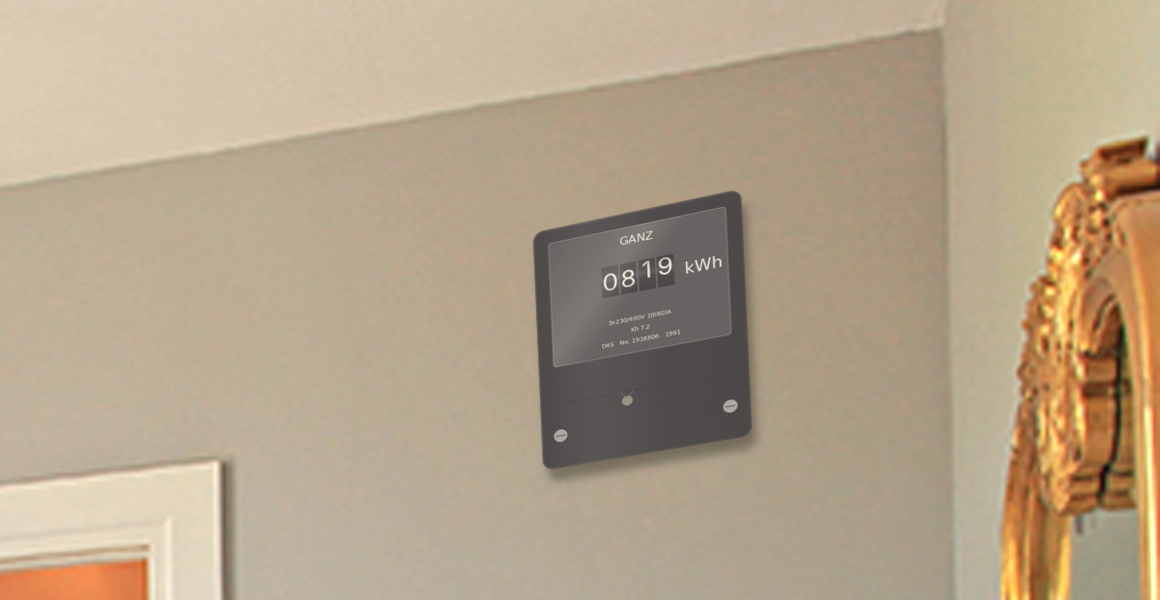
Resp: 819,kWh
